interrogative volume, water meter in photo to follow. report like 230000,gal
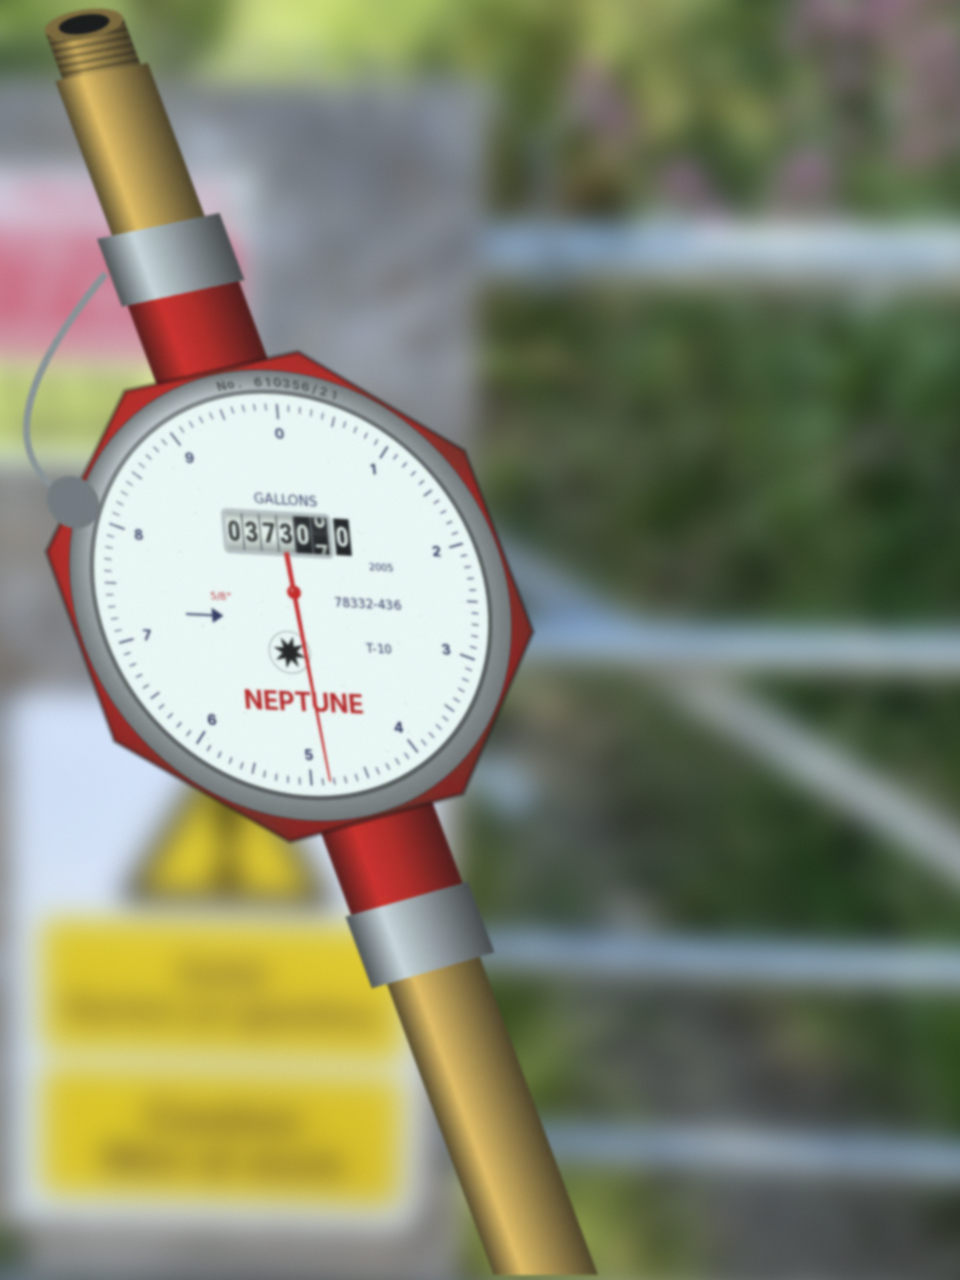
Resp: 373064.8,gal
